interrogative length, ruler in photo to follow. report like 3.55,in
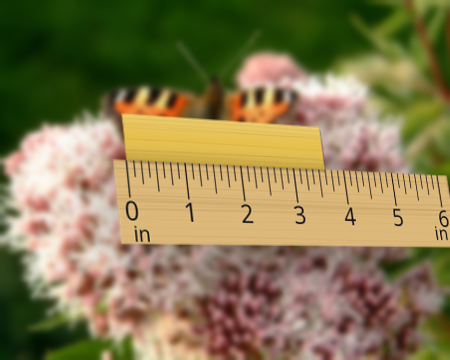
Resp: 3.625,in
